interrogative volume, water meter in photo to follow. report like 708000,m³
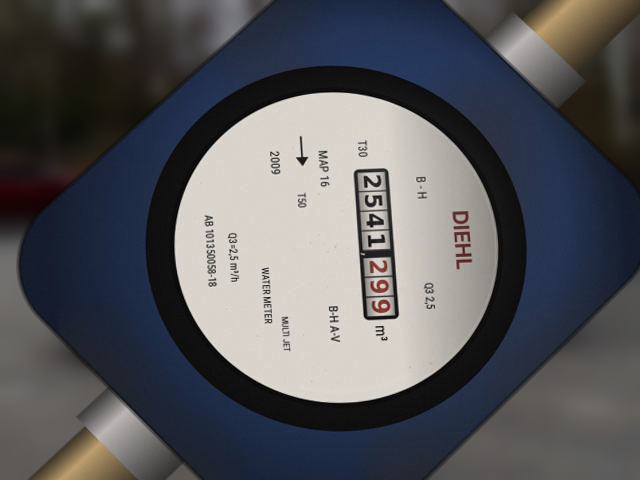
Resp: 2541.299,m³
